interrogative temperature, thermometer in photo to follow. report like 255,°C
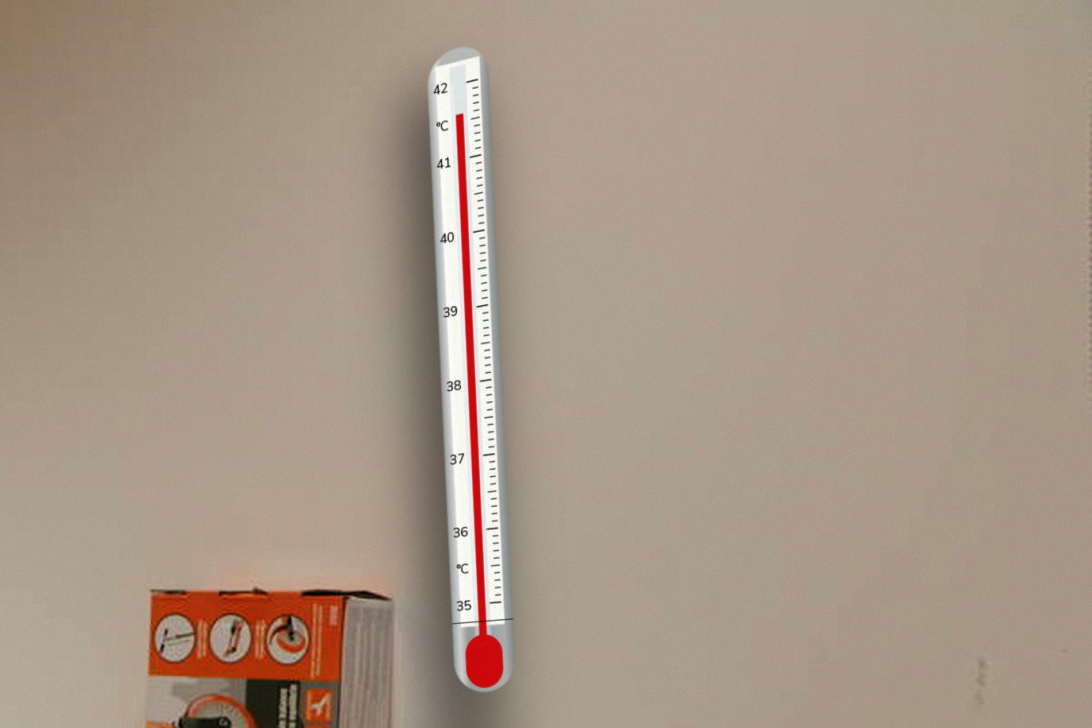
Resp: 41.6,°C
